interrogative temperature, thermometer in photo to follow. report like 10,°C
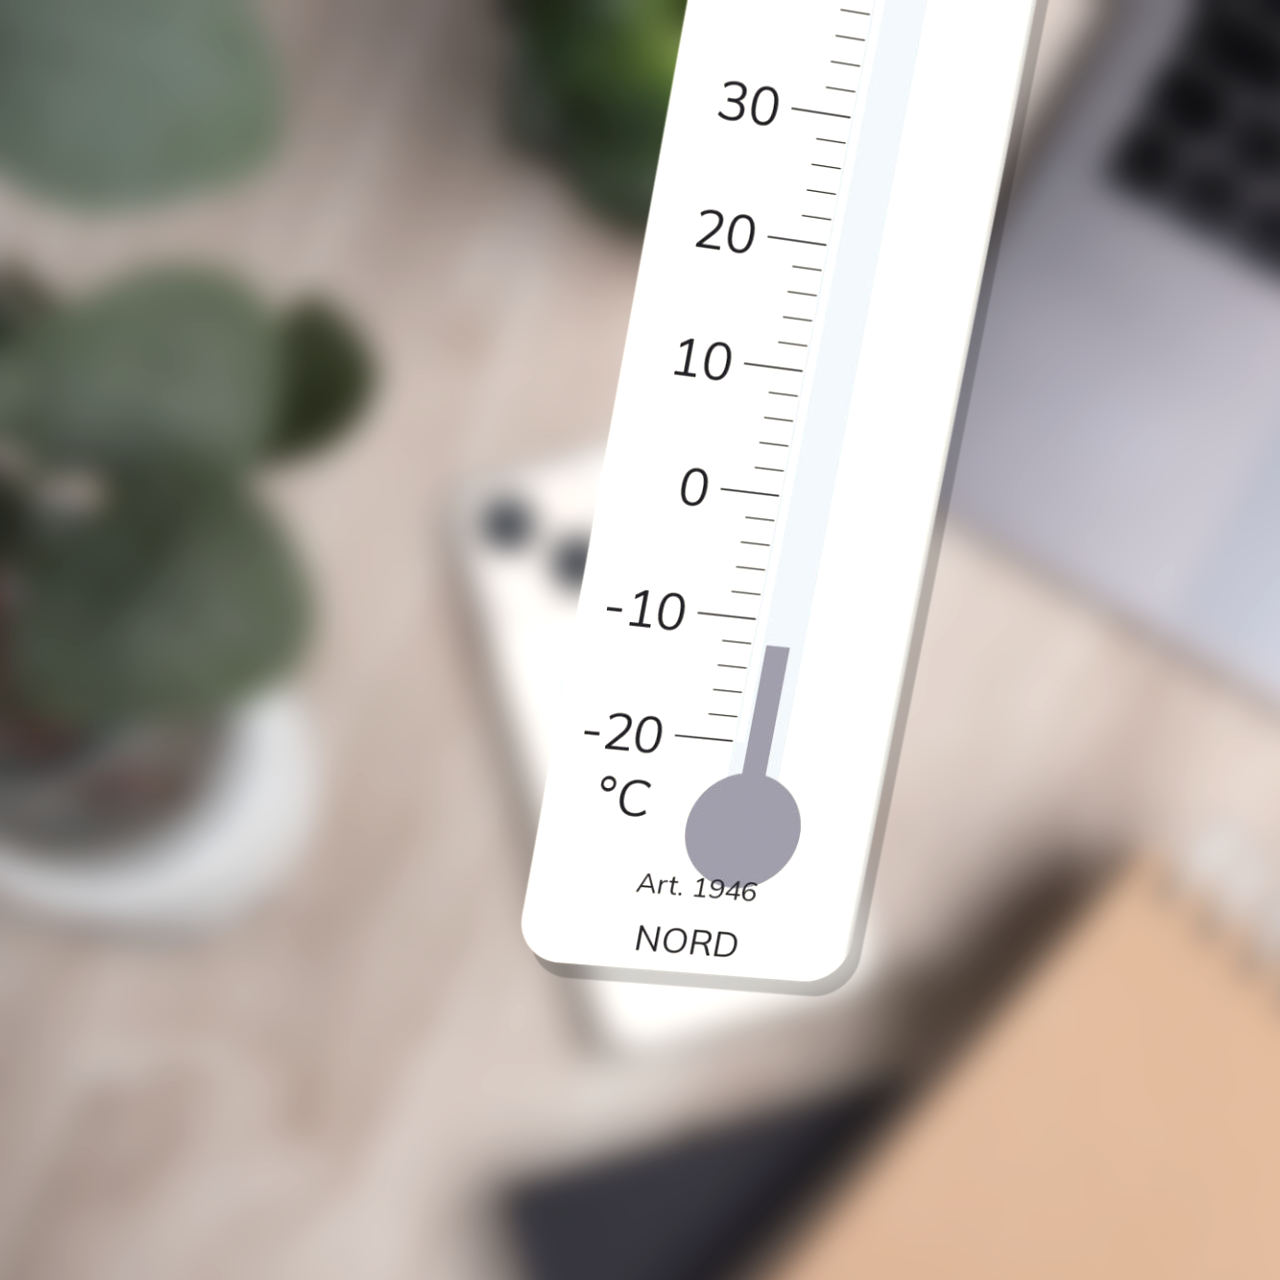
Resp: -12,°C
